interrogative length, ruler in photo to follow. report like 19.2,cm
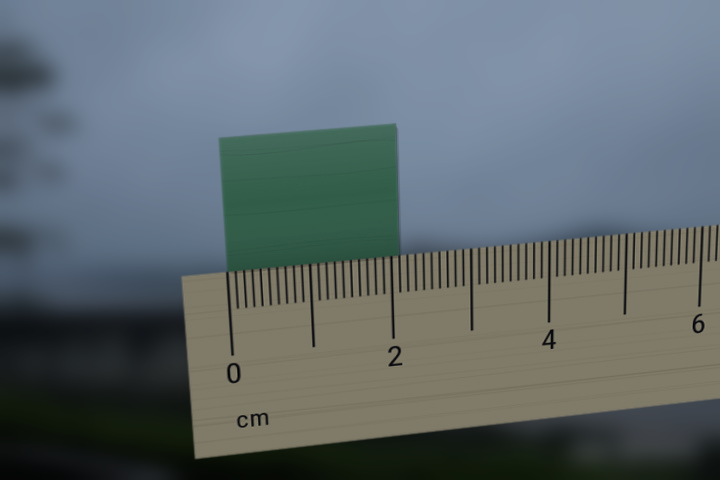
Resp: 2.1,cm
